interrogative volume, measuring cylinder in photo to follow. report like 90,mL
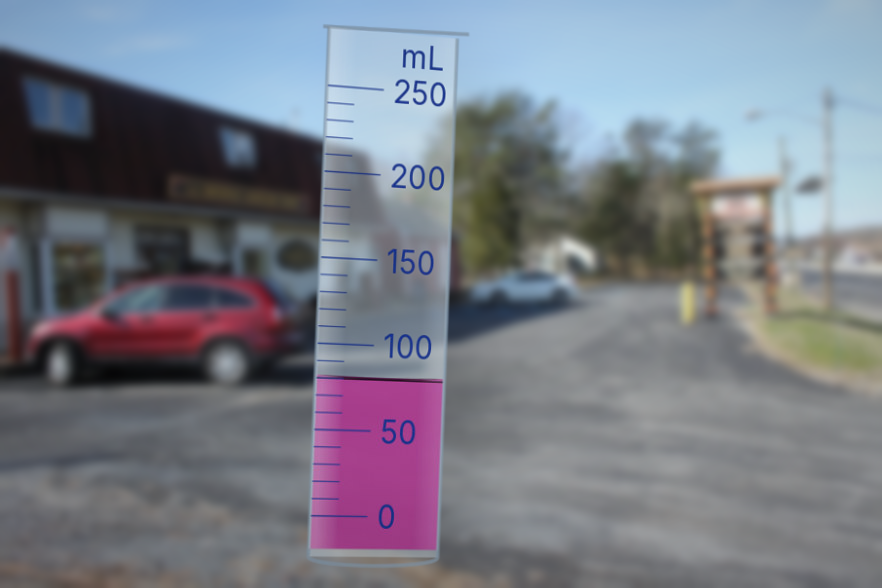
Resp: 80,mL
